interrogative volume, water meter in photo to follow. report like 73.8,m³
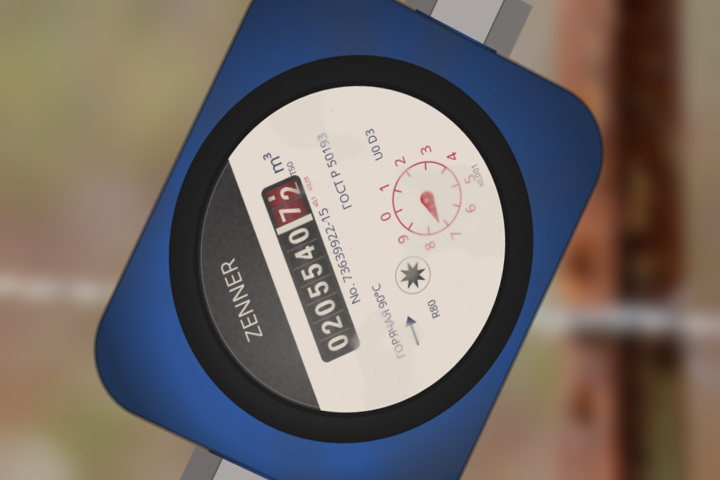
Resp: 205540.717,m³
